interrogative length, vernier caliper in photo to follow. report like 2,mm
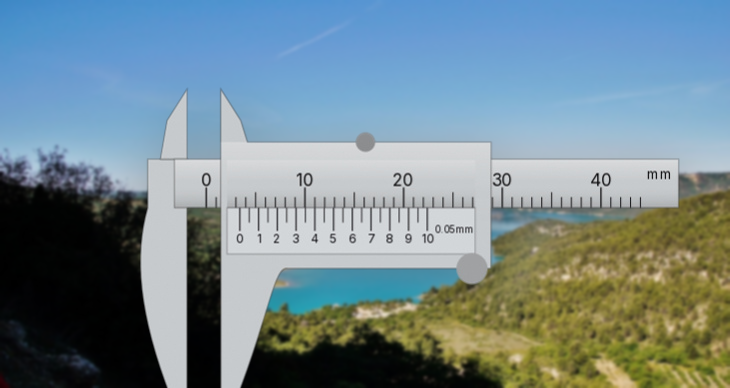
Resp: 3.4,mm
